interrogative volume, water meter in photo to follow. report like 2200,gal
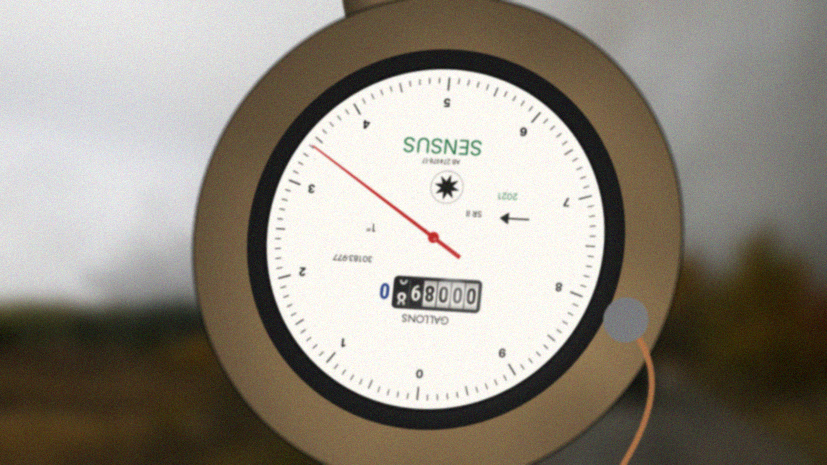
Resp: 8983.4,gal
